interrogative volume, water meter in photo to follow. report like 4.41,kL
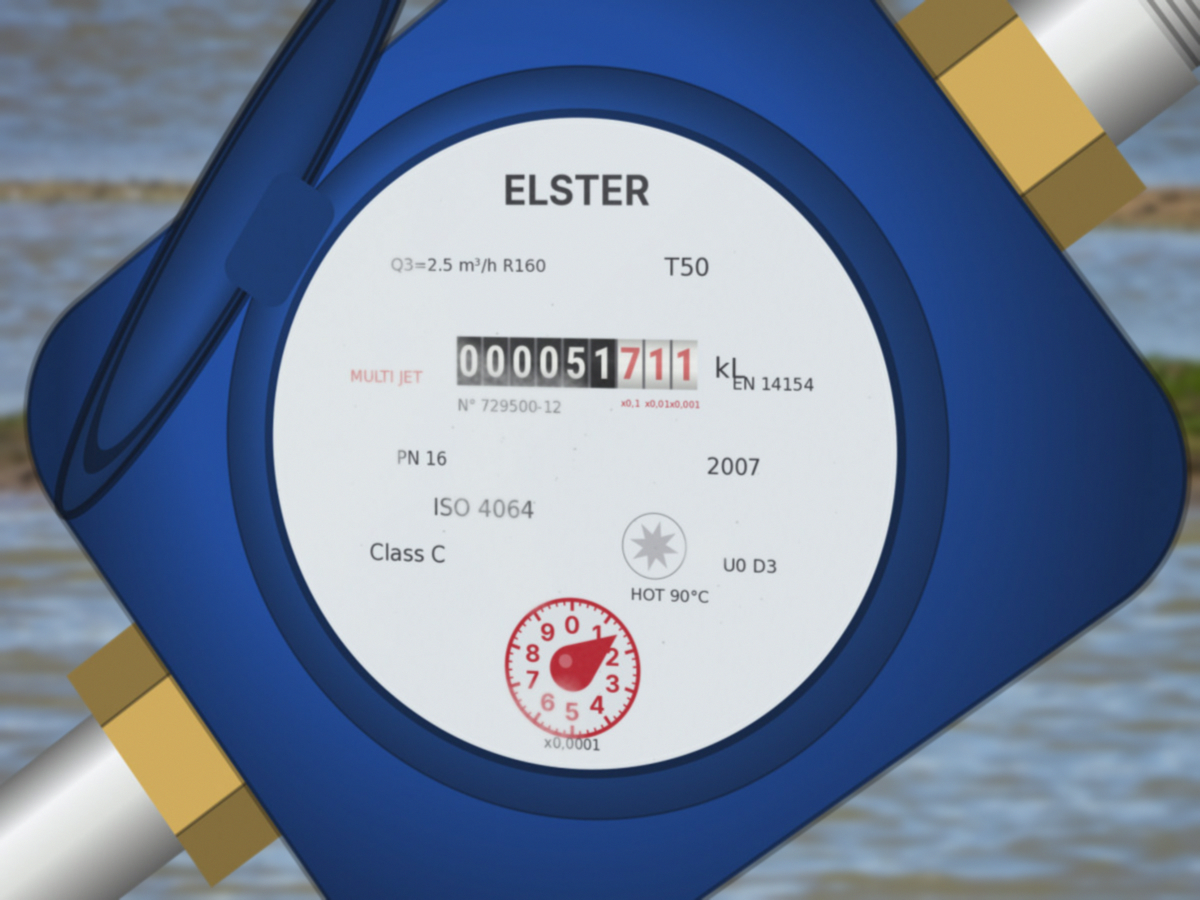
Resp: 51.7111,kL
